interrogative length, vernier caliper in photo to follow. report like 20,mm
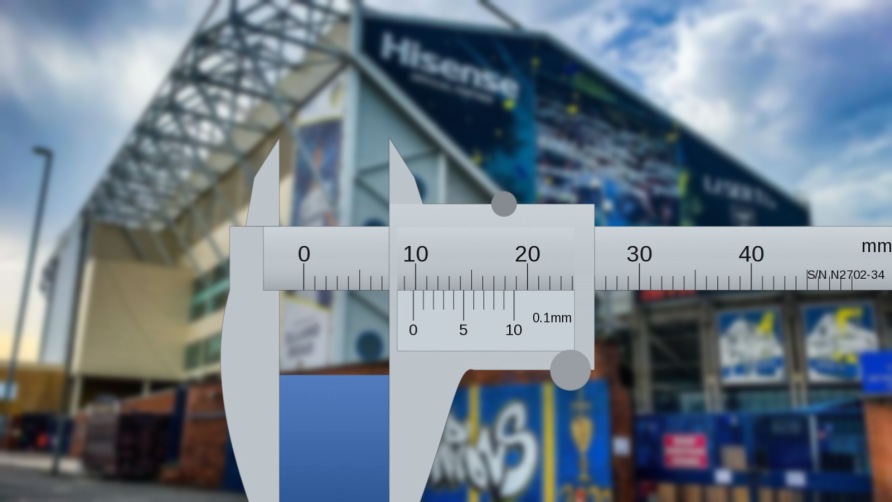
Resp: 9.8,mm
